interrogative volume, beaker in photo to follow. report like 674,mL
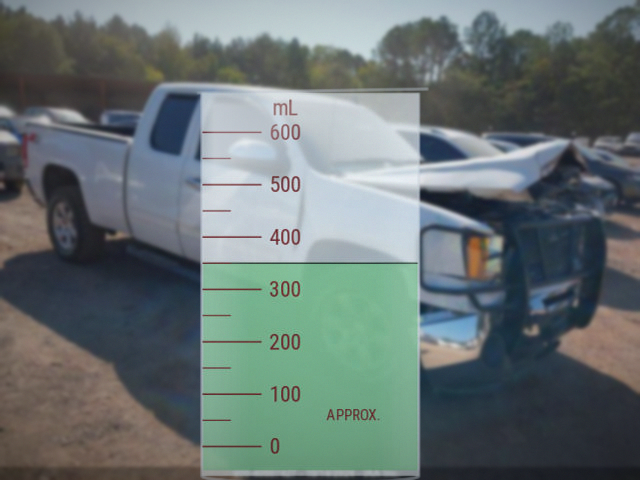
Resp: 350,mL
